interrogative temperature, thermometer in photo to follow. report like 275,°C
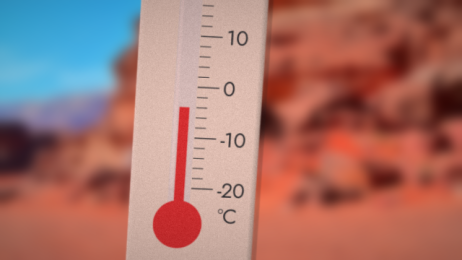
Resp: -4,°C
